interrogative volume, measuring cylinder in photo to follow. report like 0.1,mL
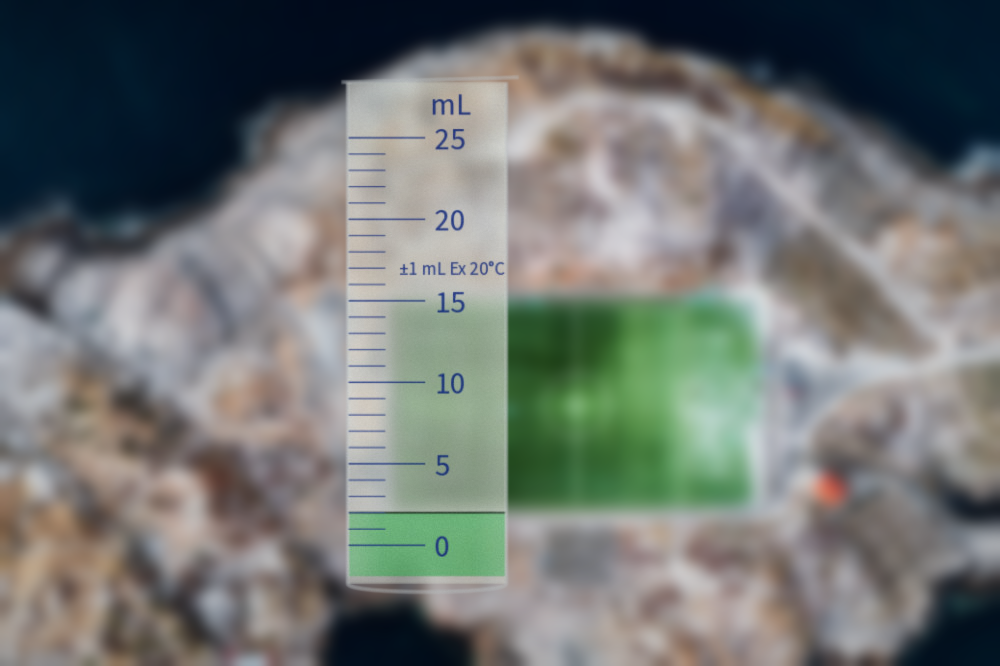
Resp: 2,mL
